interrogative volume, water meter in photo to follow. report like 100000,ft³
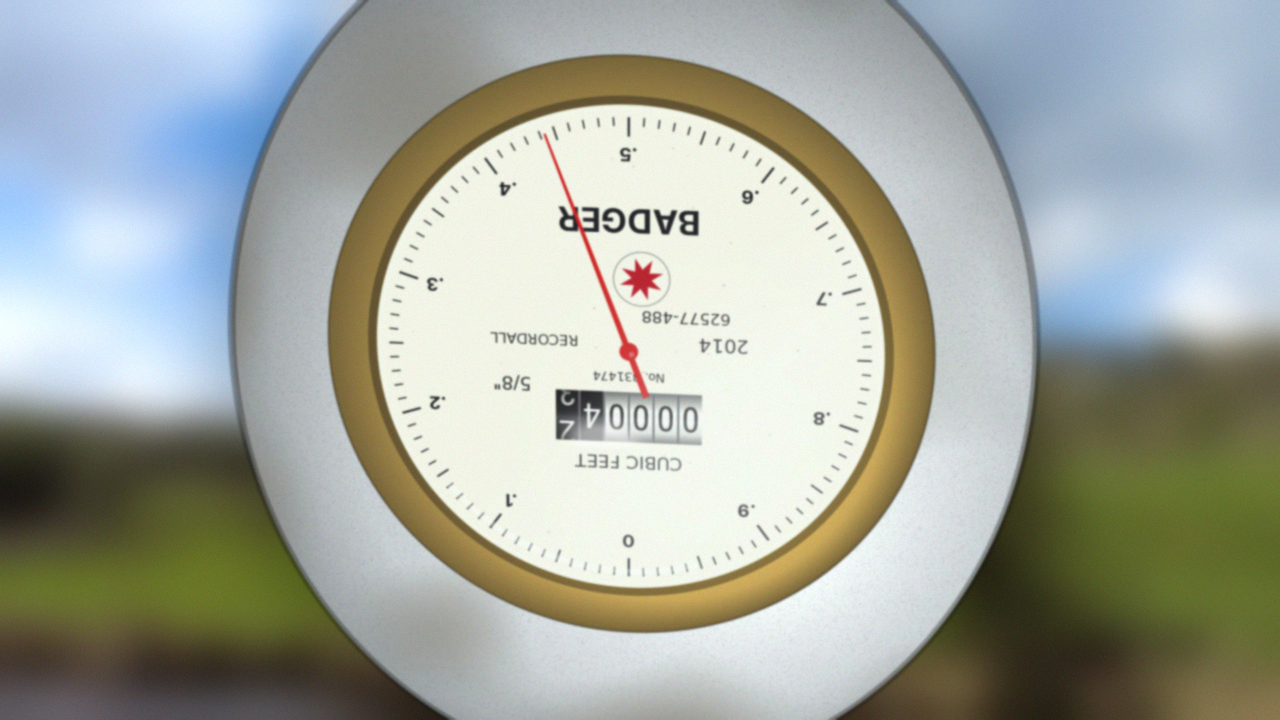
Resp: 42.44,ft³
